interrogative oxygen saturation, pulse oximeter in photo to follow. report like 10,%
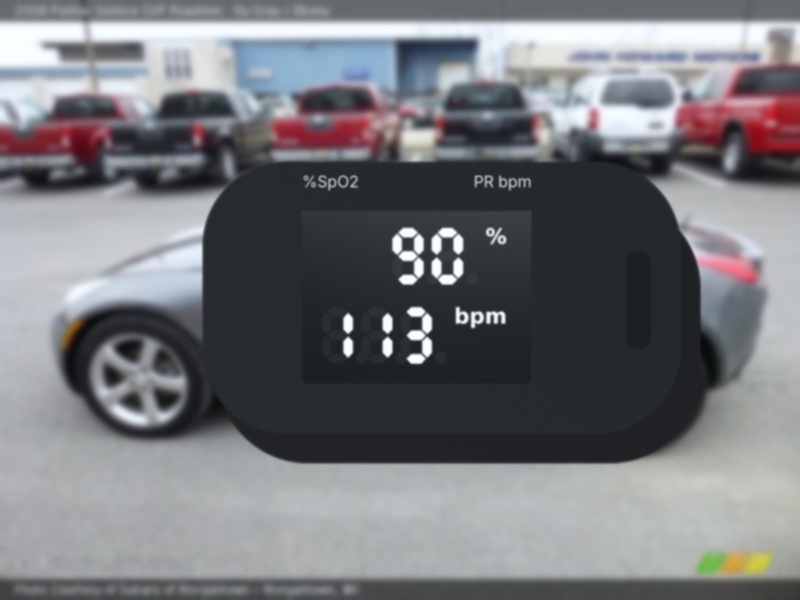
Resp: 90,%
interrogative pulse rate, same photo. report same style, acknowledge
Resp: 113,bpm
